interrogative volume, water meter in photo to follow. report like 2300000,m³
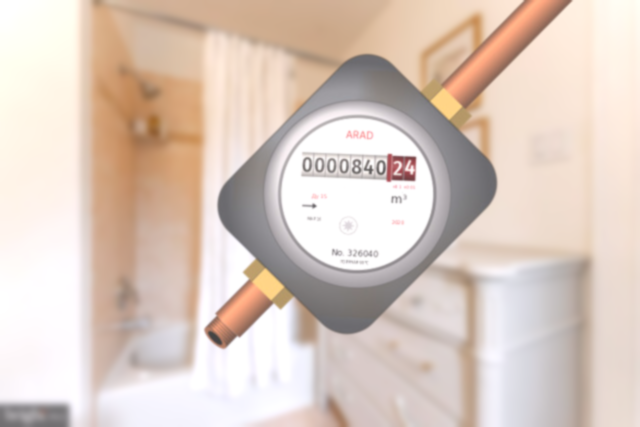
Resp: 840.24,m³
